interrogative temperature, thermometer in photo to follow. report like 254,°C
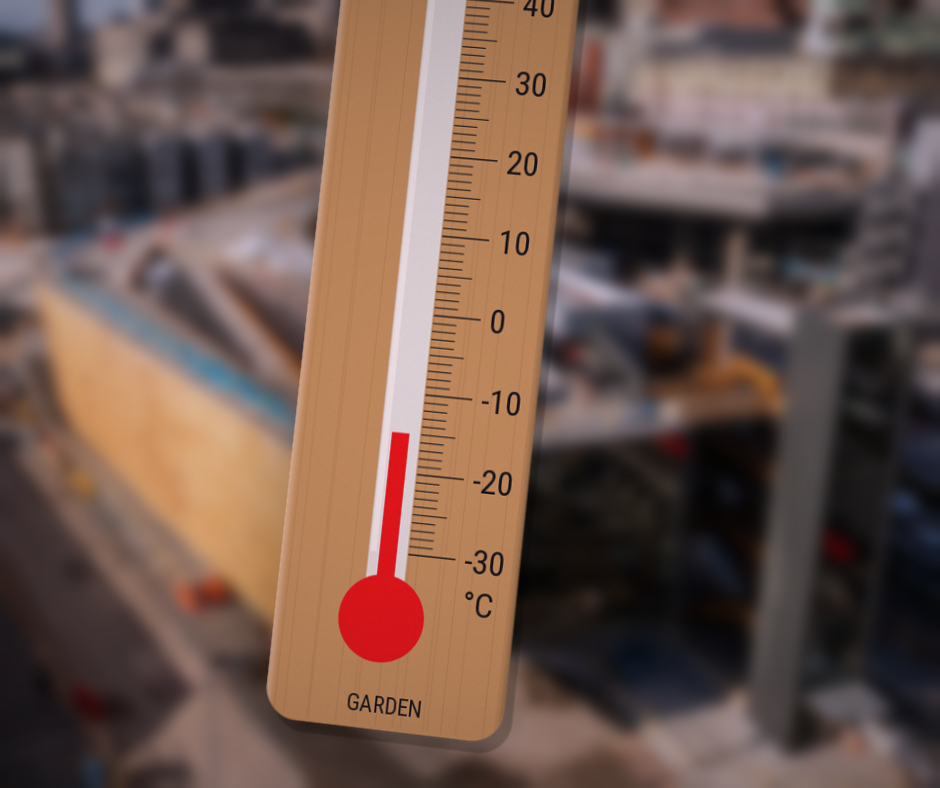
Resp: -15,°C
